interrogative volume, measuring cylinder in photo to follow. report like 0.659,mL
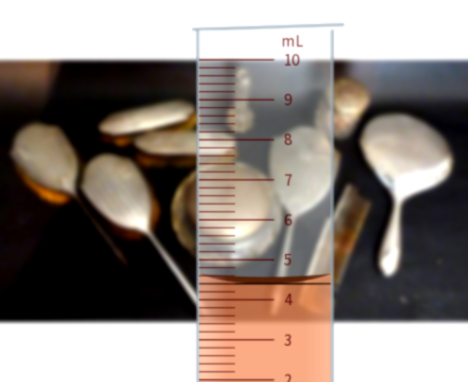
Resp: 4.4,mL
